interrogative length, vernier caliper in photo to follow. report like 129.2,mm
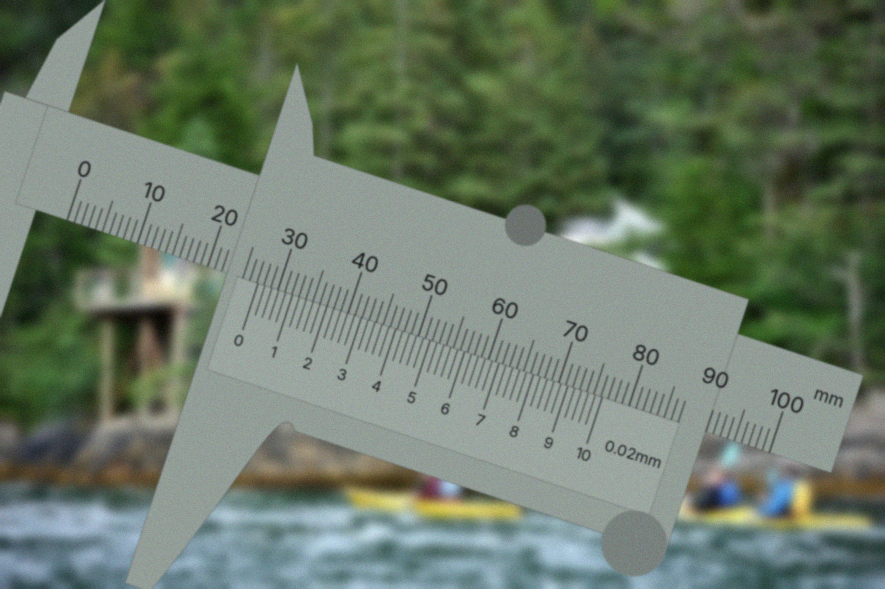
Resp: 27.2,mm
